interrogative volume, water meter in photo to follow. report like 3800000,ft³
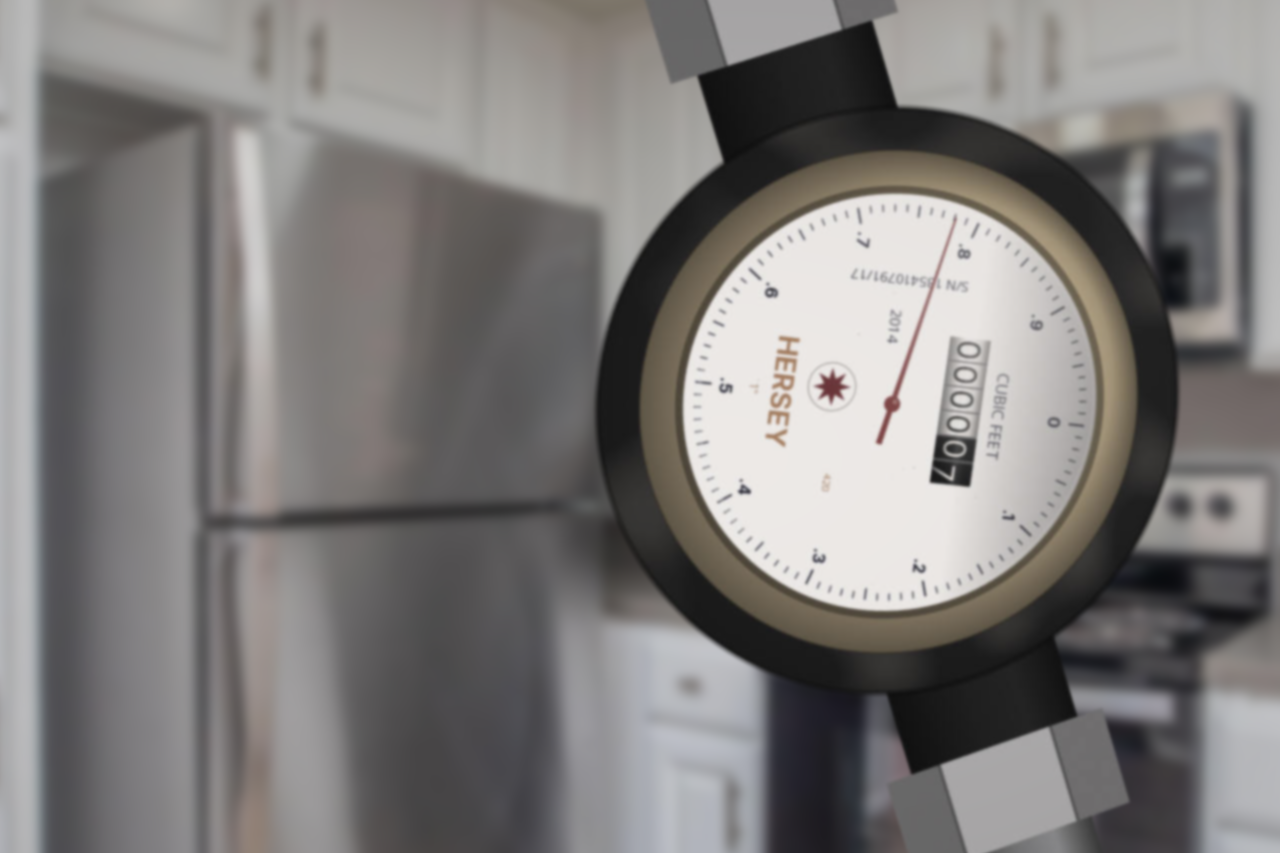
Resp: 6.78,ft³
